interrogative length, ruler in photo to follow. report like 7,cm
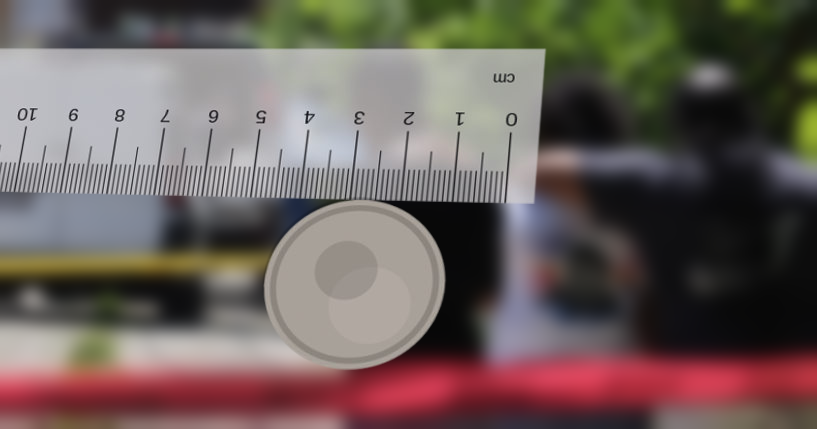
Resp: 3.5,cm
